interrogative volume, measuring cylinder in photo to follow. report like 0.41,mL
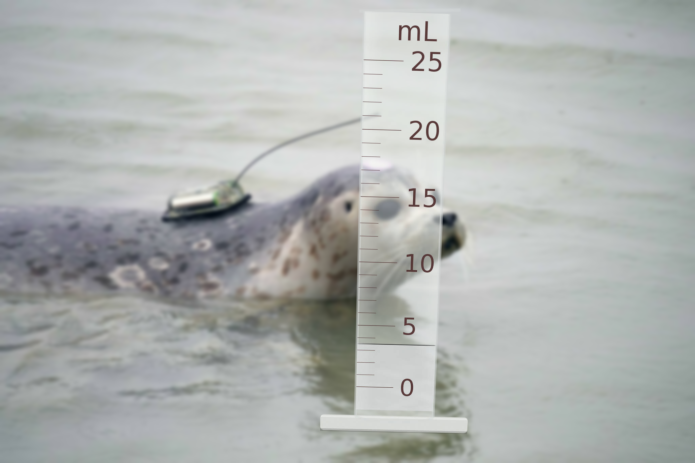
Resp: 3.5,mL
